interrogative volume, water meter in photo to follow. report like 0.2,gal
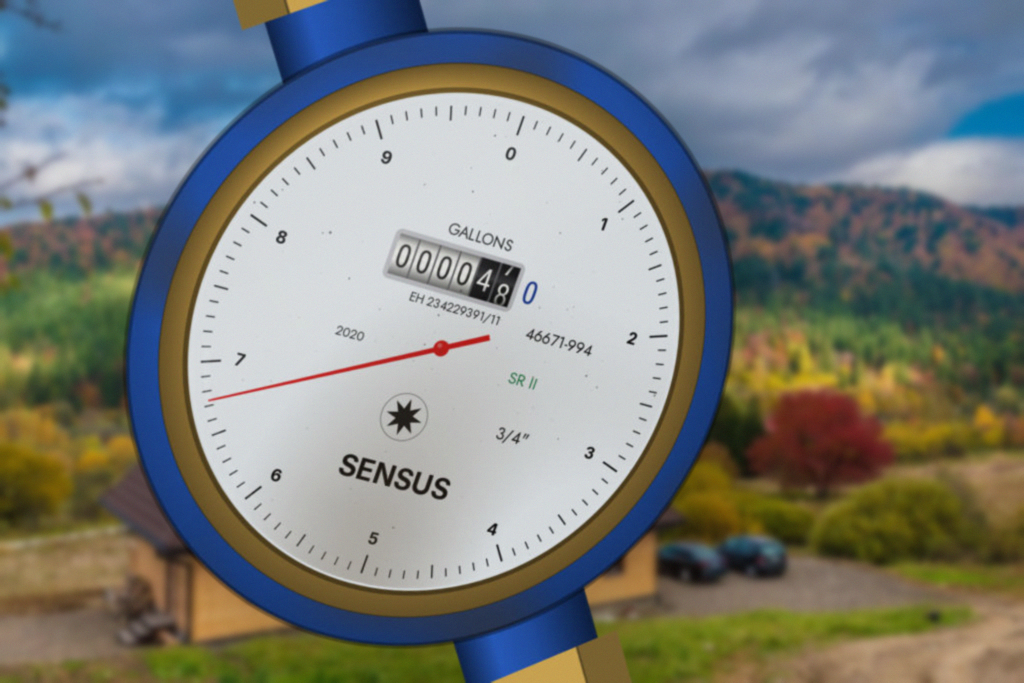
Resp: 476.7,gal
